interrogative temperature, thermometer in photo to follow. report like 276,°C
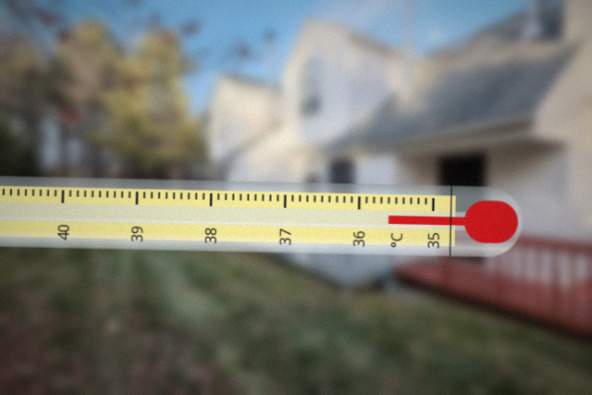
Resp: 35.6,°C
